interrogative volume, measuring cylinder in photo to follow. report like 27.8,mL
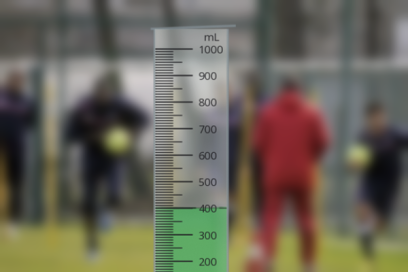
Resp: 400,mL
